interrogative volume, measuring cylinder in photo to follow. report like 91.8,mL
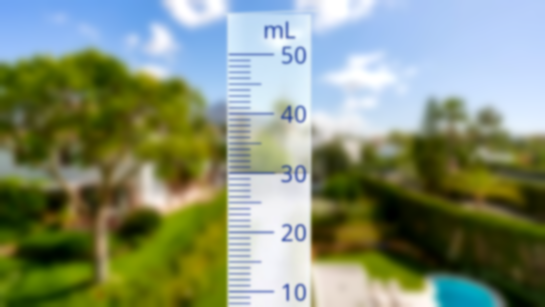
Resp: 30,mL
